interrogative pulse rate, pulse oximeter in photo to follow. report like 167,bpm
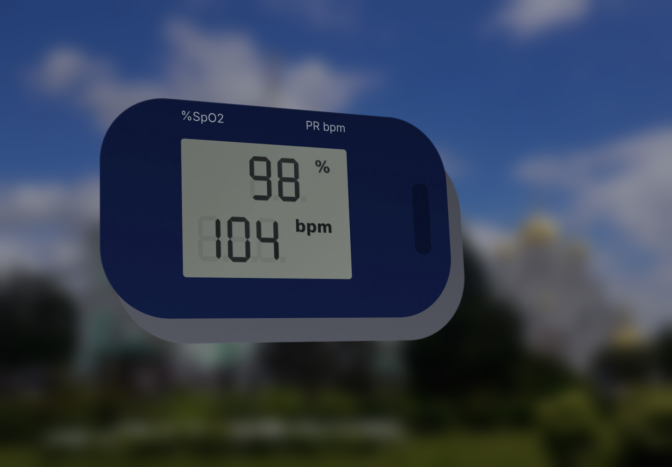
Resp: 104,bpm
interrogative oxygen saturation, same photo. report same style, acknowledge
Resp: 98,%
